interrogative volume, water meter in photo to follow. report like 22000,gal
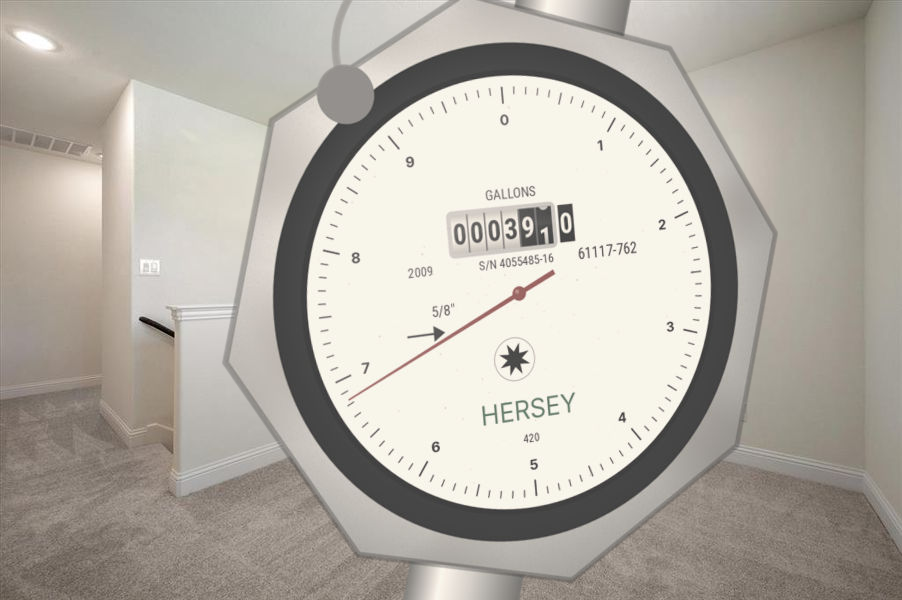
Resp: 3906.8,gal
